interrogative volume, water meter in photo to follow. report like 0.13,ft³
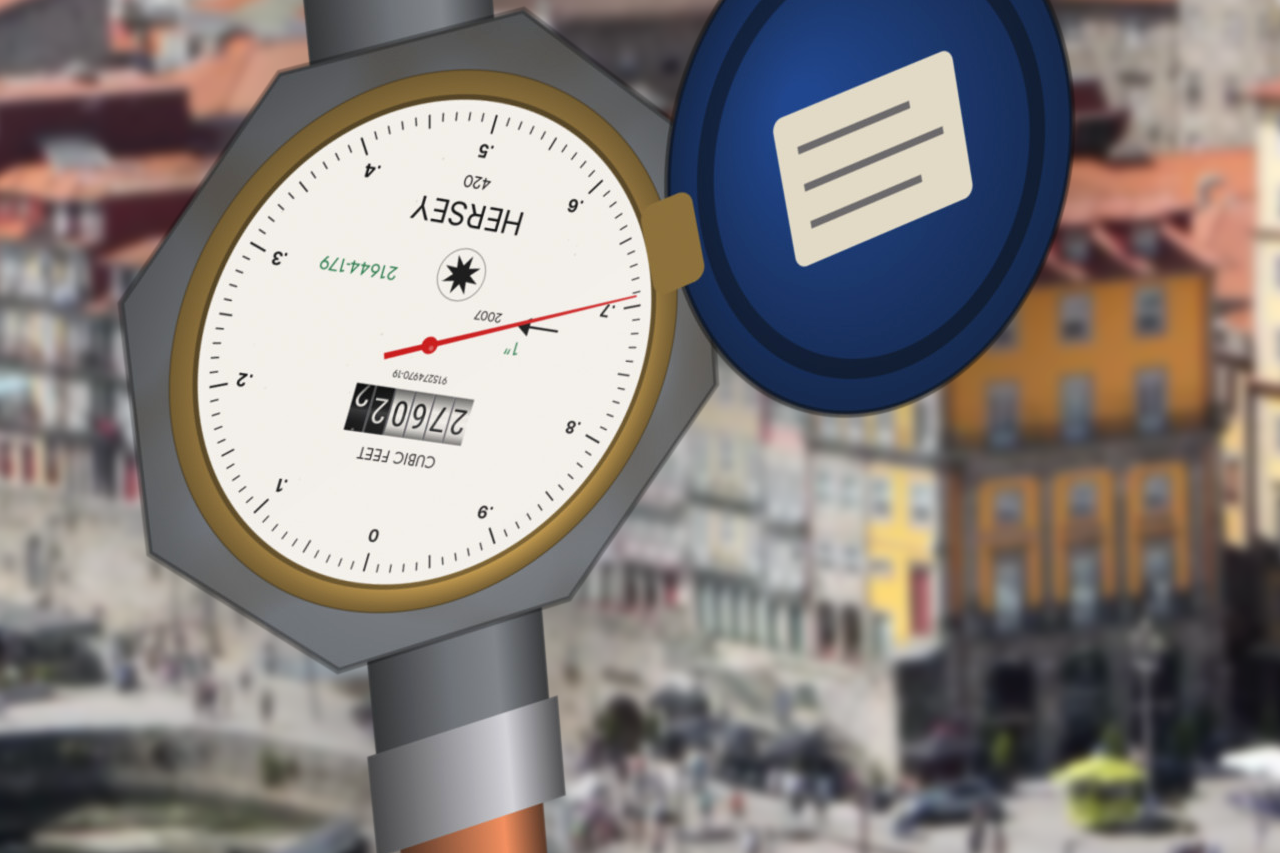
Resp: 276021.69,ft³
